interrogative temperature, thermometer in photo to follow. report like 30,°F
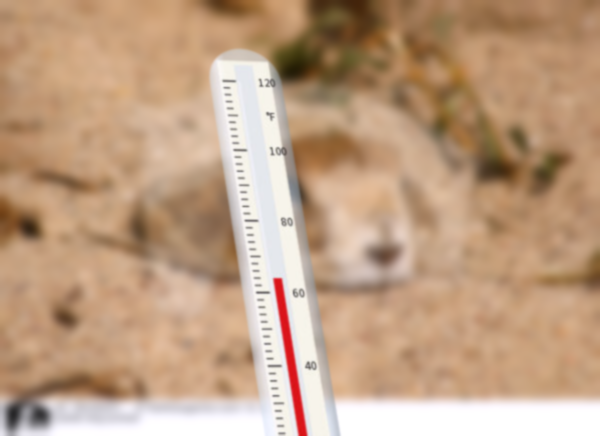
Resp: 64,°F
